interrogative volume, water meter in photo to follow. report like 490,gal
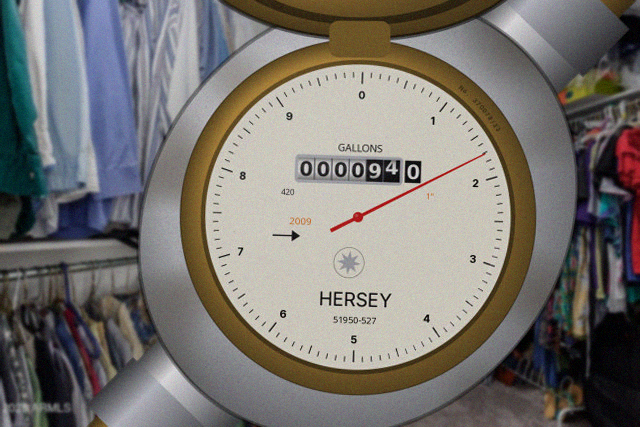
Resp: 941.7,gal
